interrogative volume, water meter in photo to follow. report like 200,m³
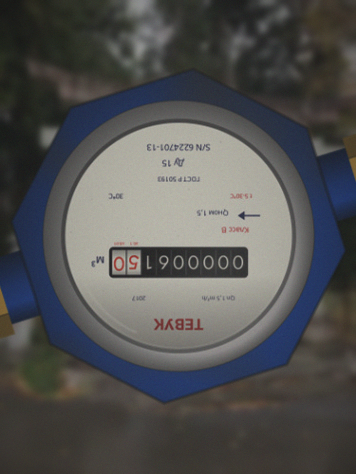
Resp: 61.50,m³
